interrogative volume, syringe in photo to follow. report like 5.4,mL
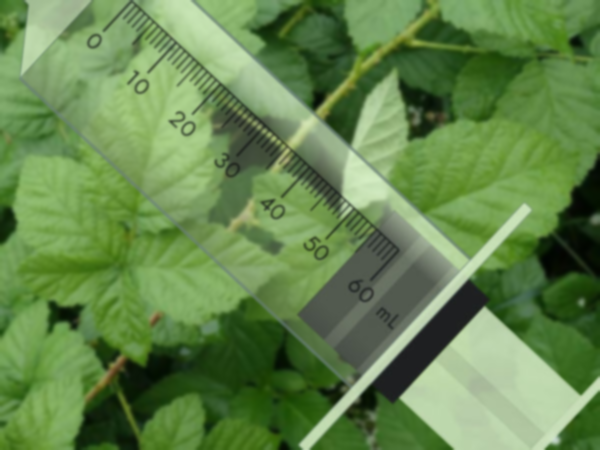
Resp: 55,mL
